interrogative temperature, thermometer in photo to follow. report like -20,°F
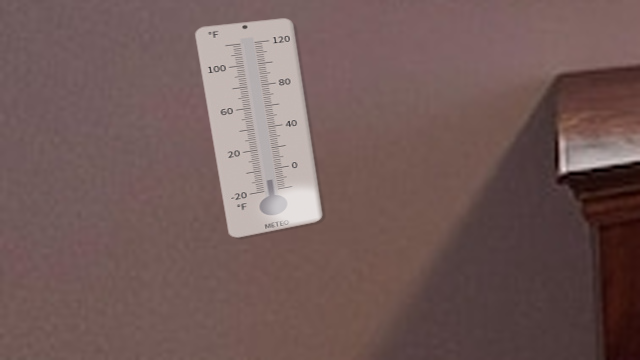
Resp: -10,°F
